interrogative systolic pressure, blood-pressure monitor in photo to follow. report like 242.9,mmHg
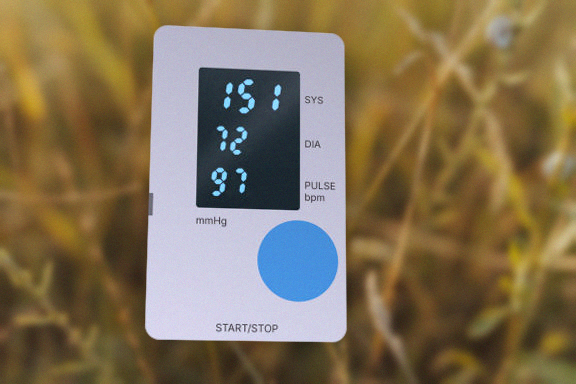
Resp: 151,mmHg
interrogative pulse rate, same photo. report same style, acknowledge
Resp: 97,bpm
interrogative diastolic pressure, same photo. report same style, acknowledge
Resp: 72,mmHg
